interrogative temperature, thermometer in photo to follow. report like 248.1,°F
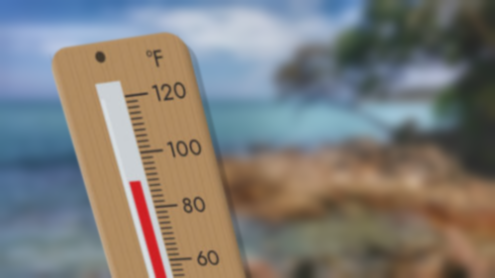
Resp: 90,°F
